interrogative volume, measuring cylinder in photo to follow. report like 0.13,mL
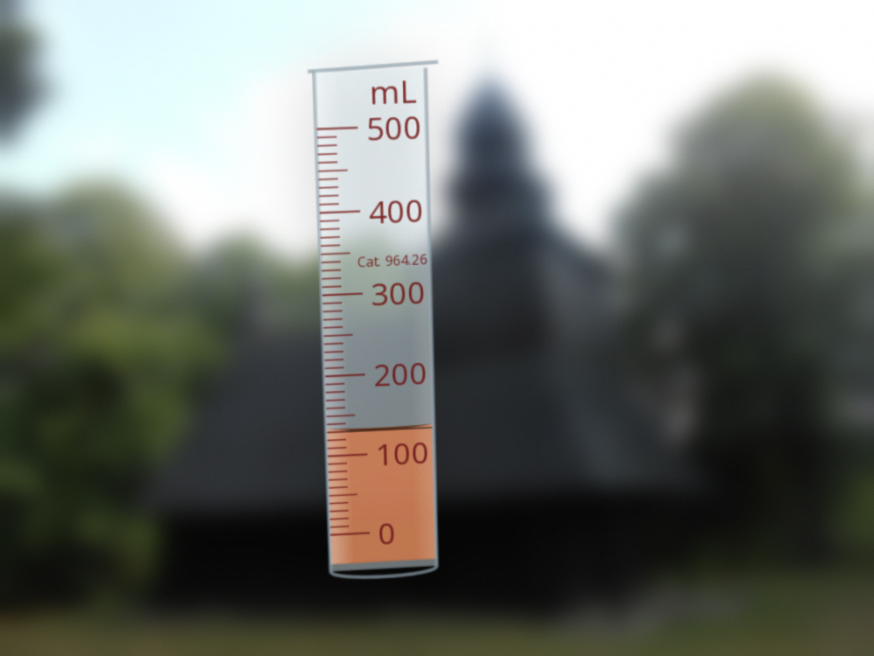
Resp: 130,mL
